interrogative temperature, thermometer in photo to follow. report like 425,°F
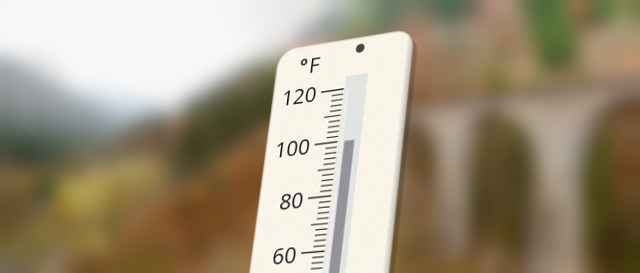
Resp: 100,°F
